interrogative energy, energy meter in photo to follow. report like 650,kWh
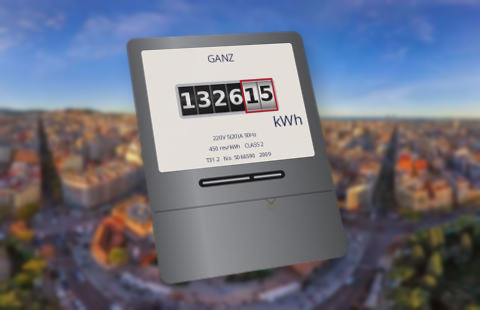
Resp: 1326.15,kWh
